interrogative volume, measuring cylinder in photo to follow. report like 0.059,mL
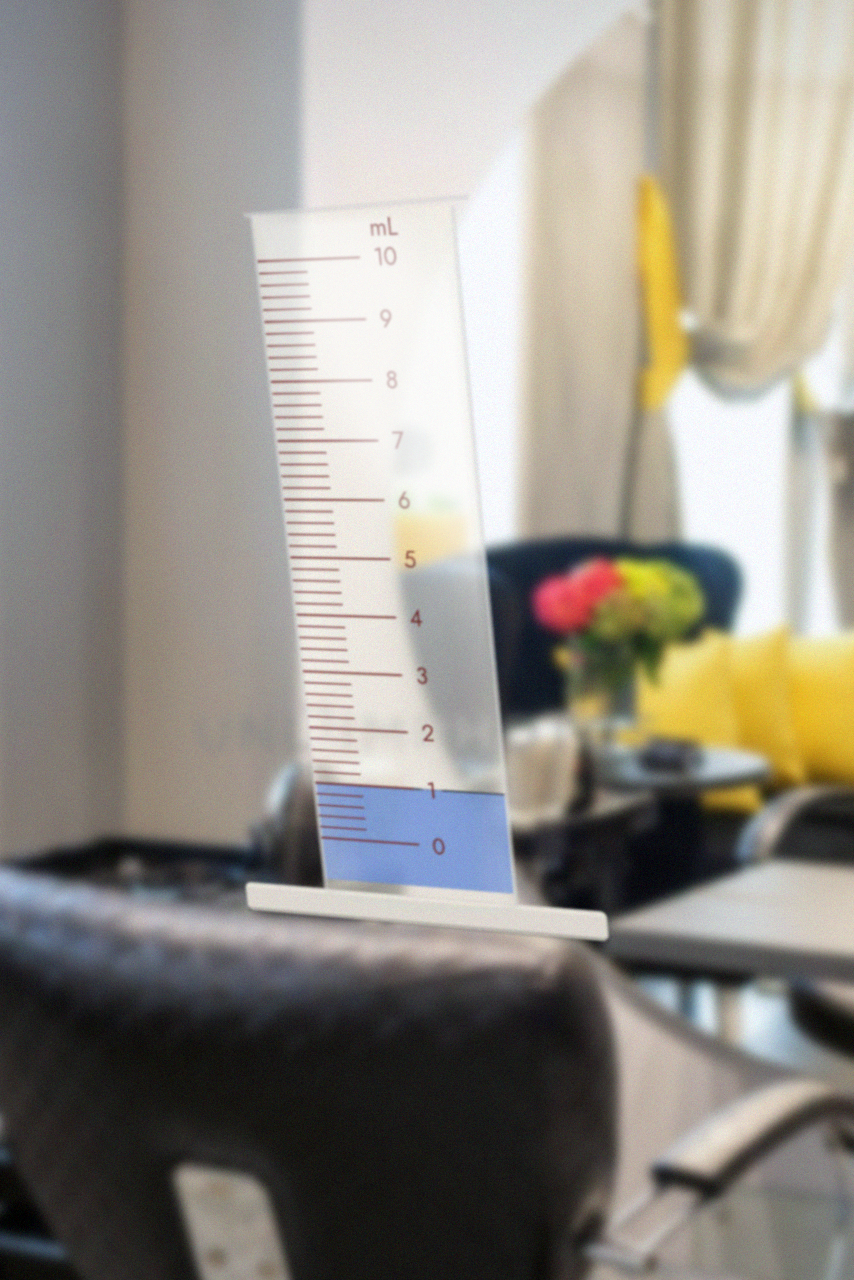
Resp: 1,mL
